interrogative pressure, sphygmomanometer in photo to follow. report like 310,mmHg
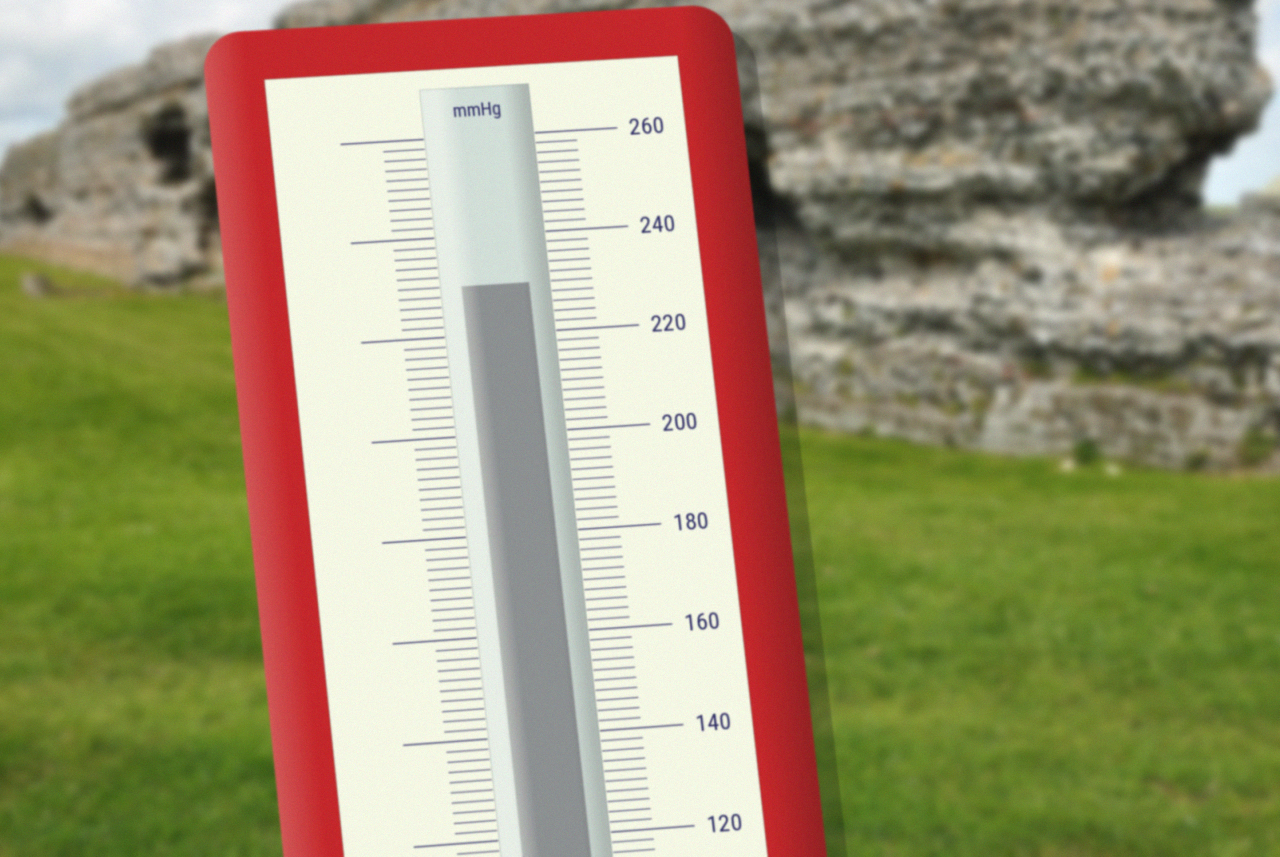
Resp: 230,mmHg
